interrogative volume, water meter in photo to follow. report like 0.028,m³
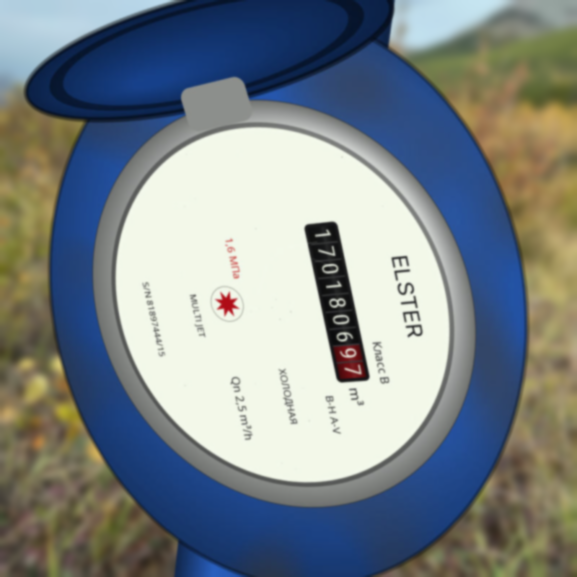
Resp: 1701806.97,m³
